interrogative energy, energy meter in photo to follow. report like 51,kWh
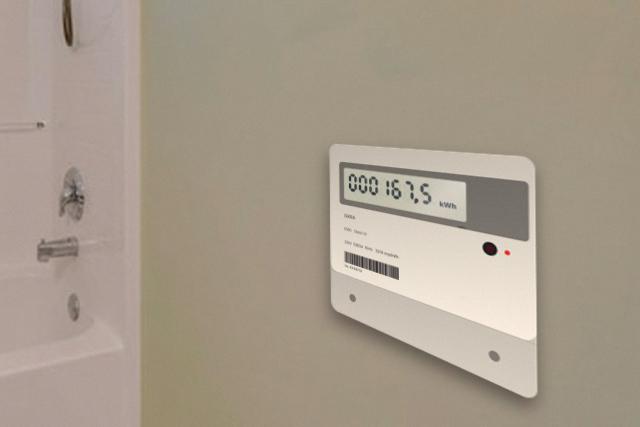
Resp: 167.5,kWh
